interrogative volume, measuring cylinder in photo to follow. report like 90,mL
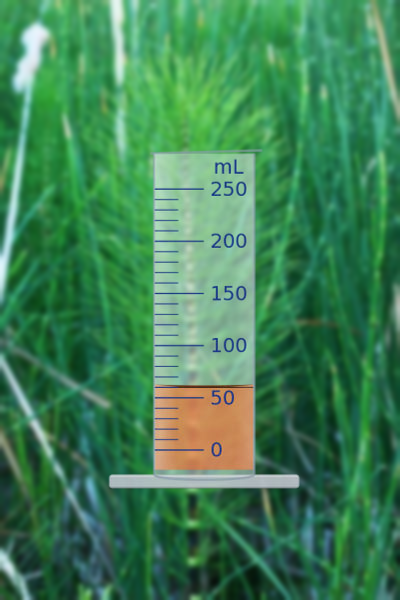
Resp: 60,mL
